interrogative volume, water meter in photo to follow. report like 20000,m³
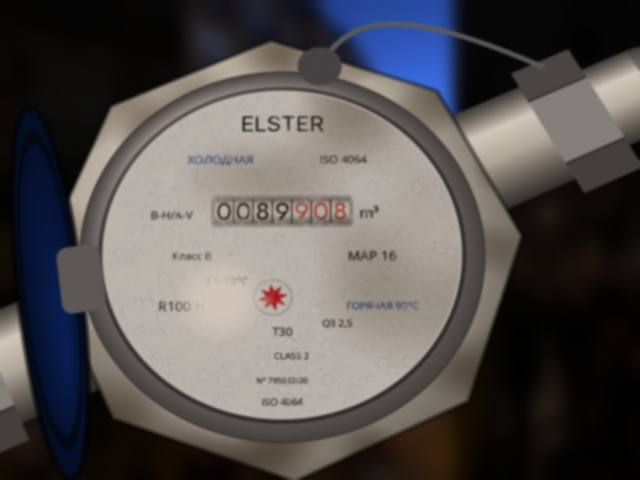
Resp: 89.908,m³
